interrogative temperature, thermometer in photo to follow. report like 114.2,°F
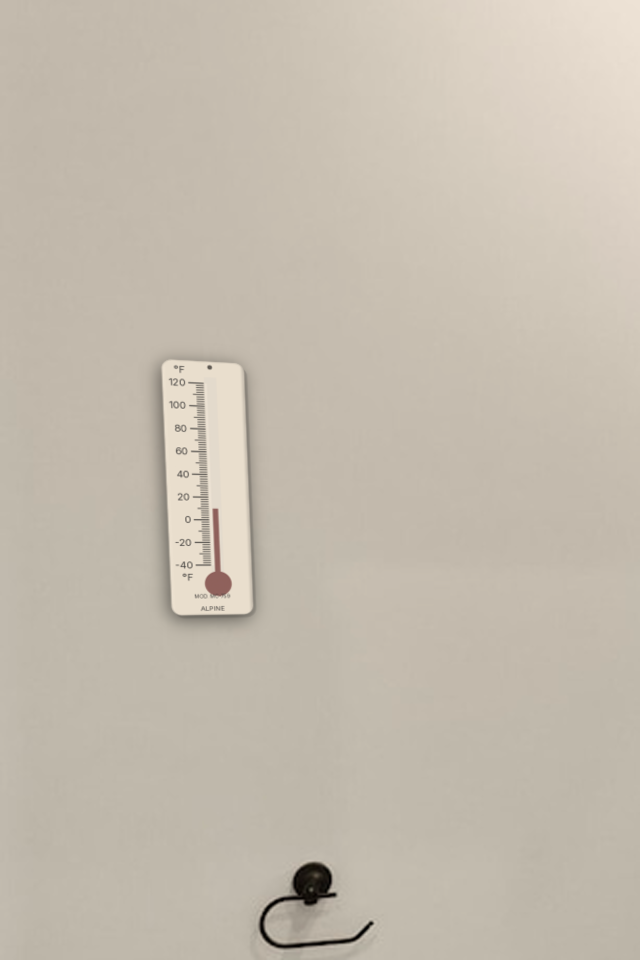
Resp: 10,°F
